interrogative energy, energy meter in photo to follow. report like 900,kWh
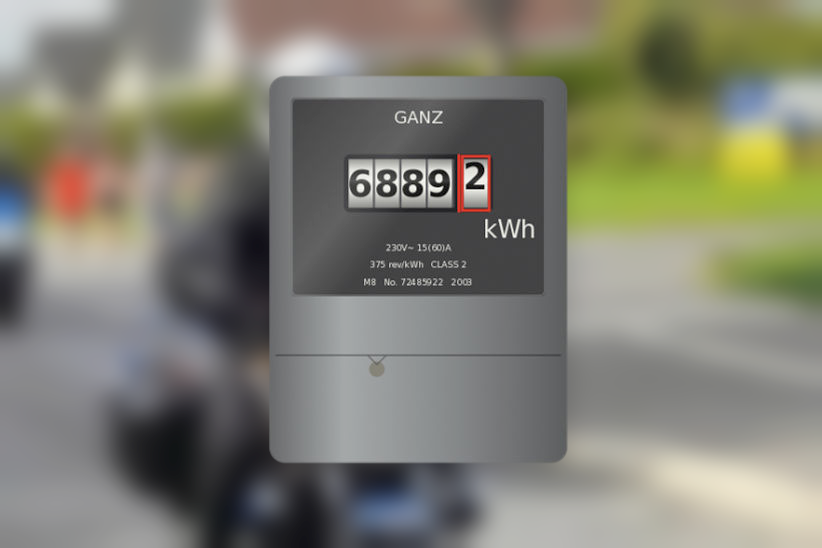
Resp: 6889.2,kWh
